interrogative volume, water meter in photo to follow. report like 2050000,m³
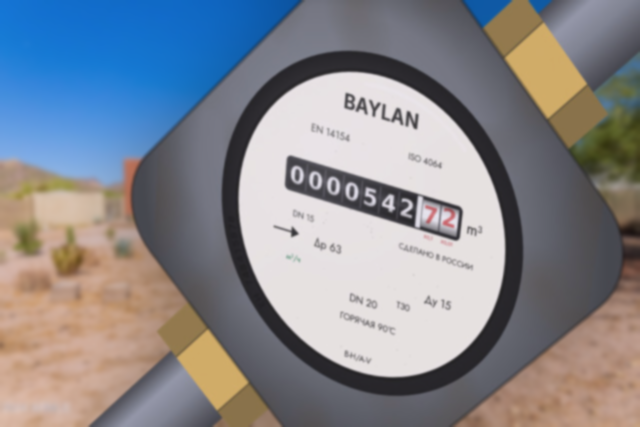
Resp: 542.72,m³
